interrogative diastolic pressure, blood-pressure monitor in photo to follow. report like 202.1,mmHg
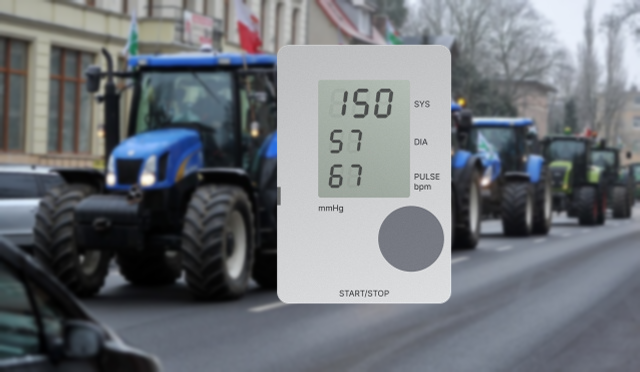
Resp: 57,mmHg
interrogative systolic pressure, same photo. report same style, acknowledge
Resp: 150,mmHg
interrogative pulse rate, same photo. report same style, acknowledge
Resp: 67,bpm
